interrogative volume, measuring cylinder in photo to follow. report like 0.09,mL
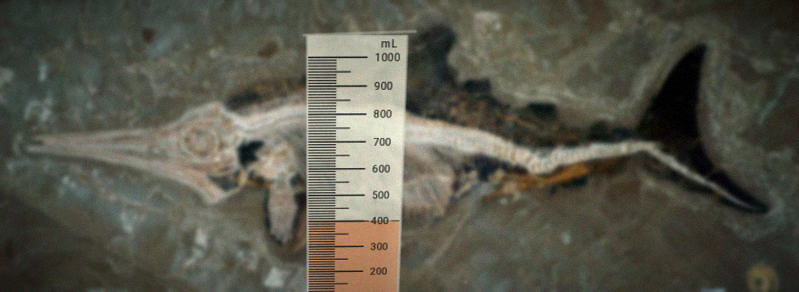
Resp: 400,mL
